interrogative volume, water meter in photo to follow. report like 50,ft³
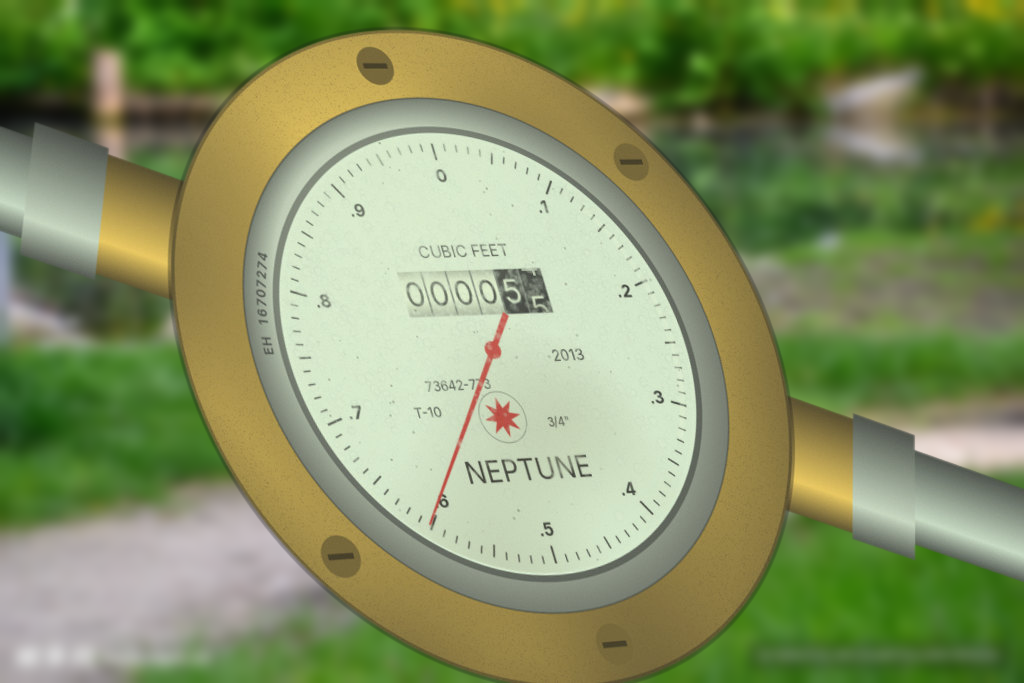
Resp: 54.60,ft³
